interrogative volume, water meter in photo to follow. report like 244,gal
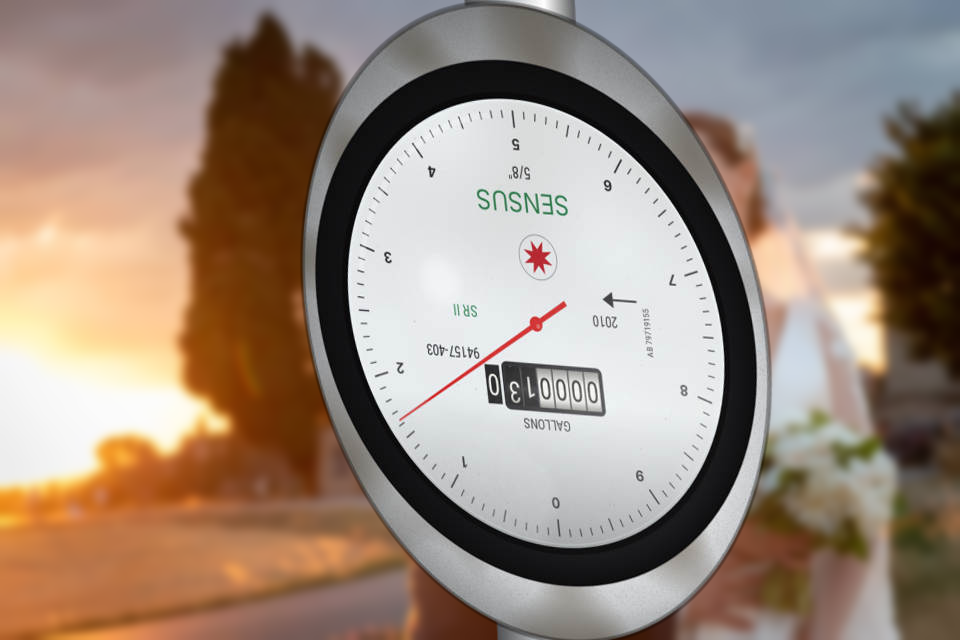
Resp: 131.6,gal
